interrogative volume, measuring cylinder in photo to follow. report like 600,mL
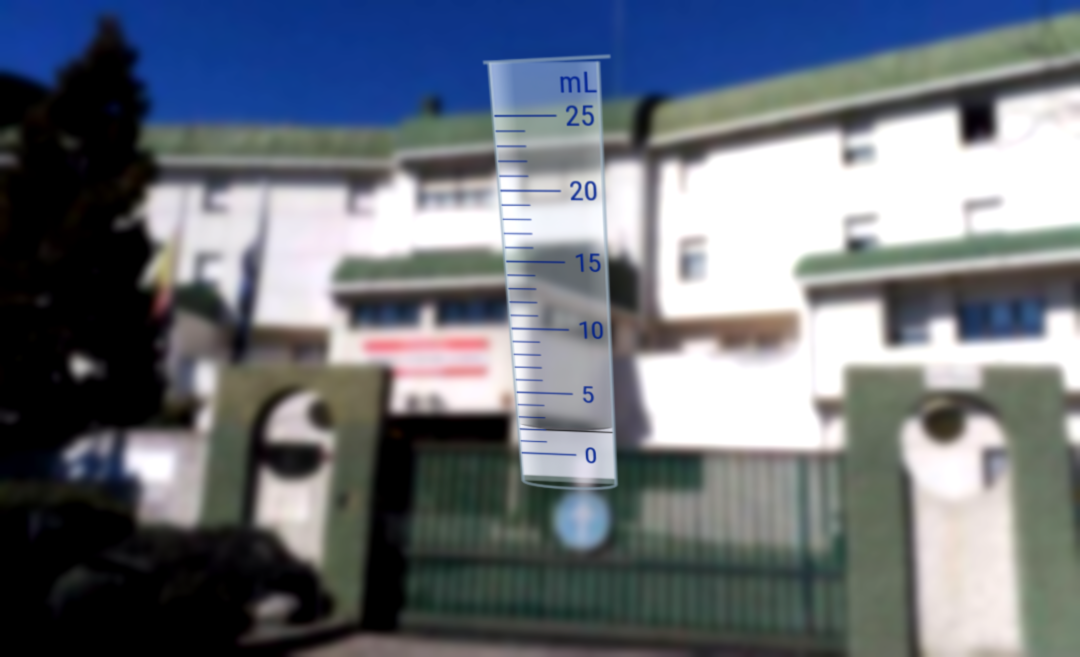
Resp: 2,mL
